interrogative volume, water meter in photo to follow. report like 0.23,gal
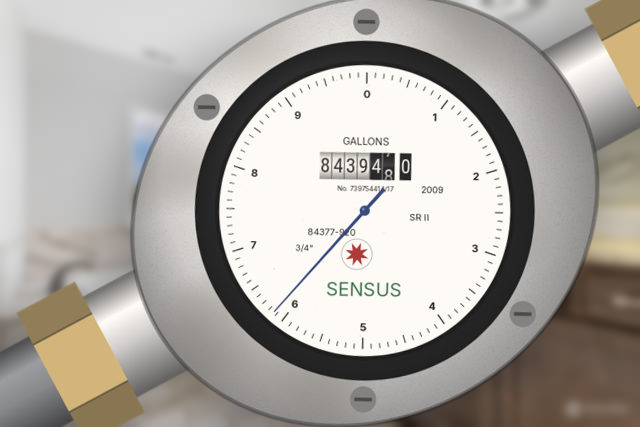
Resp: 8439476.1,gal
